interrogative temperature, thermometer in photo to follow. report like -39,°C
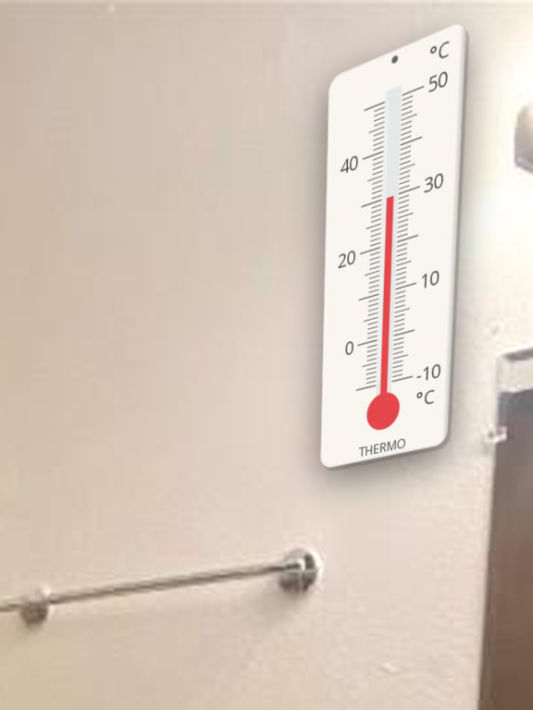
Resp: 30,°C
